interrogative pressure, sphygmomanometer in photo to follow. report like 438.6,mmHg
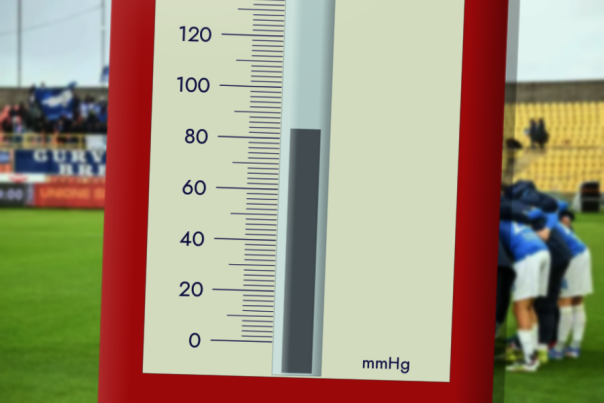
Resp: 84,mmHg
